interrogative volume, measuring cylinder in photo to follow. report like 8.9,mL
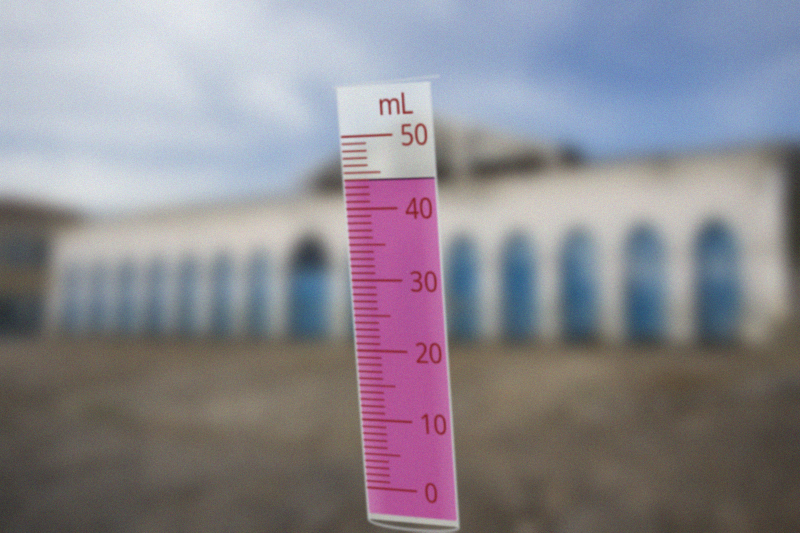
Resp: 44,mL
